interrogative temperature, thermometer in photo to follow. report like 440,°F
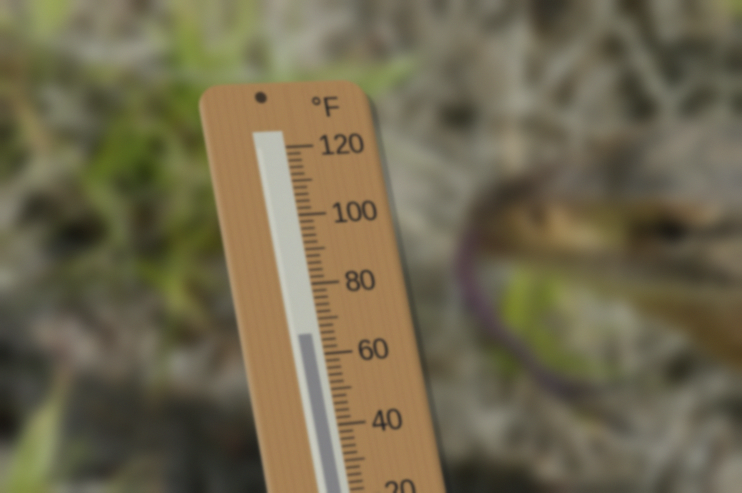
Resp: 66,°F
